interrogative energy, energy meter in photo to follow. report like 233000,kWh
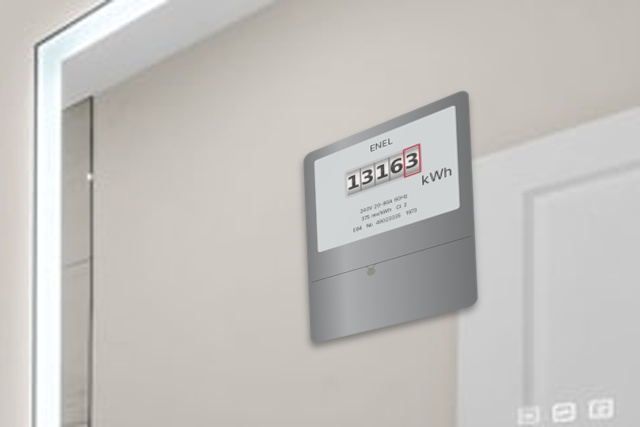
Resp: 1316.3,kWh
